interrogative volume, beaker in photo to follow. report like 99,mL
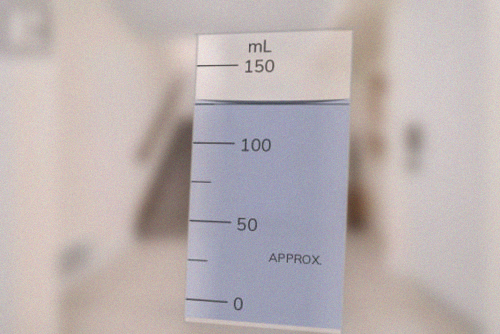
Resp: 125,mL
